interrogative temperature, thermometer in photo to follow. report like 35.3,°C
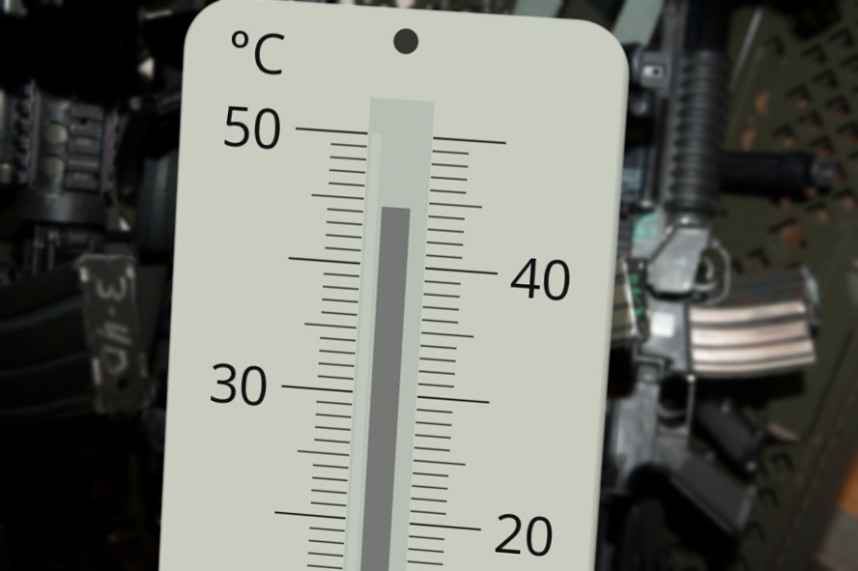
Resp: 44.5,°C
